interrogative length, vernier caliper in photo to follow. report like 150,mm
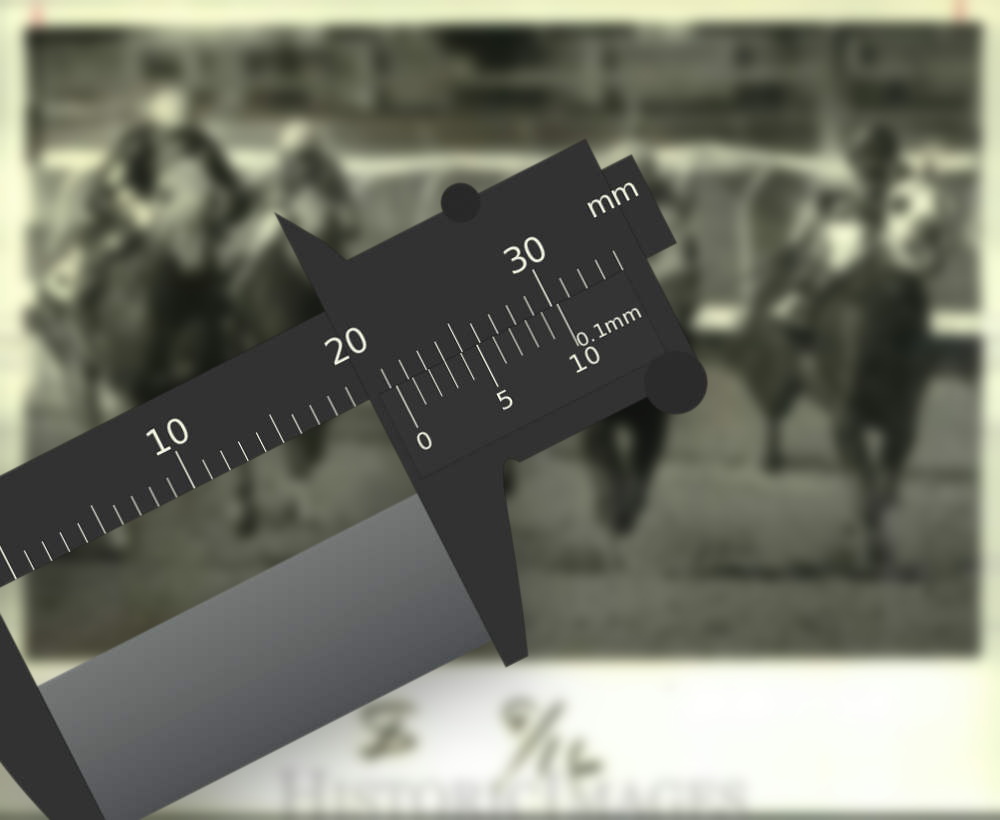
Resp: 21.3,mm
